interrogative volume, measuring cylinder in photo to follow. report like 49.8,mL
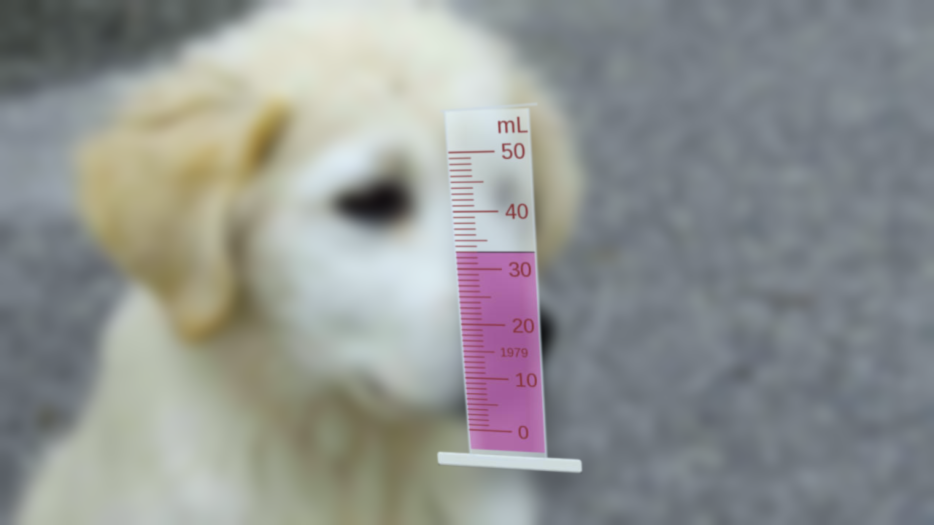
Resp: 33,mL
